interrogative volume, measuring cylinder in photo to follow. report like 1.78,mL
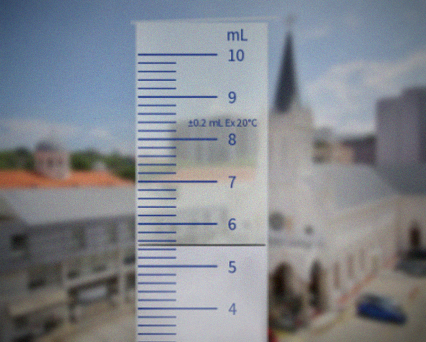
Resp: 5.5,mL
